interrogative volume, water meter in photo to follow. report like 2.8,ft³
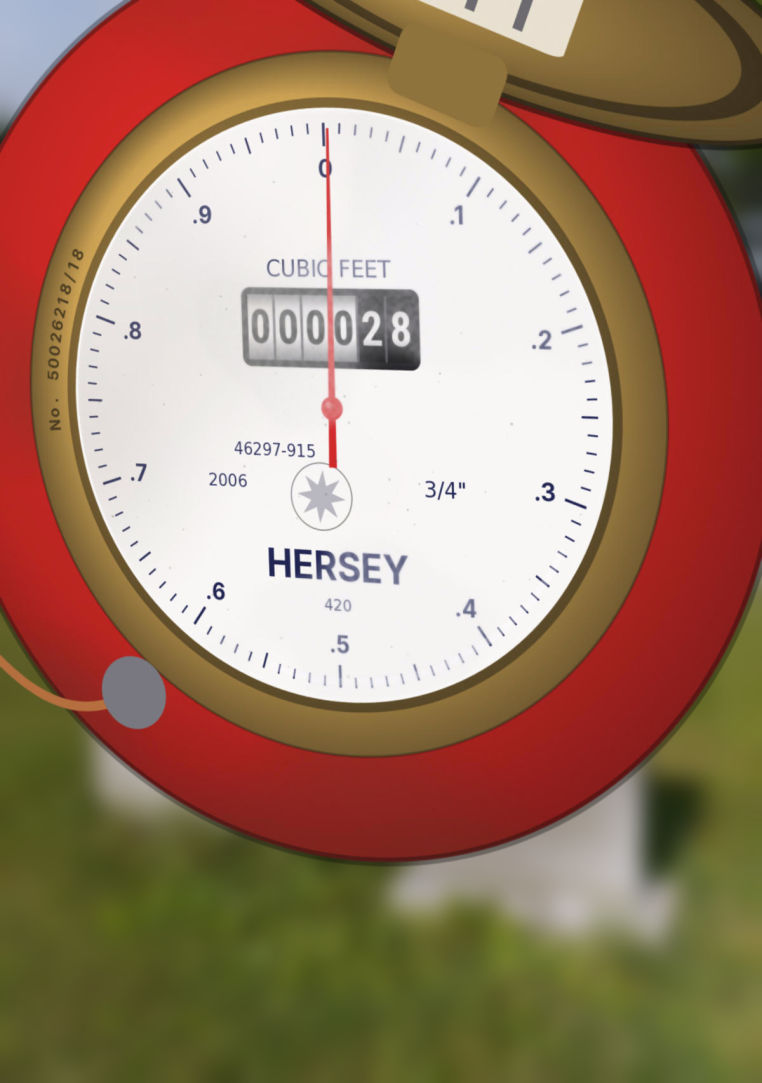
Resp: 28.00,ft³
